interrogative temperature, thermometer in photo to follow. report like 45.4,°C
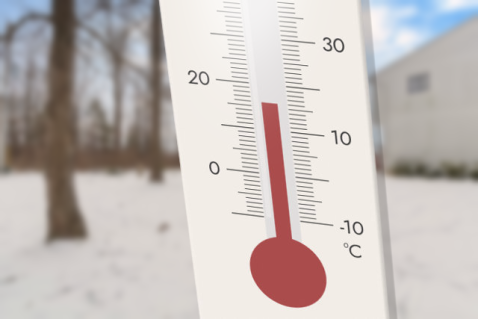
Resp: 16,°C
